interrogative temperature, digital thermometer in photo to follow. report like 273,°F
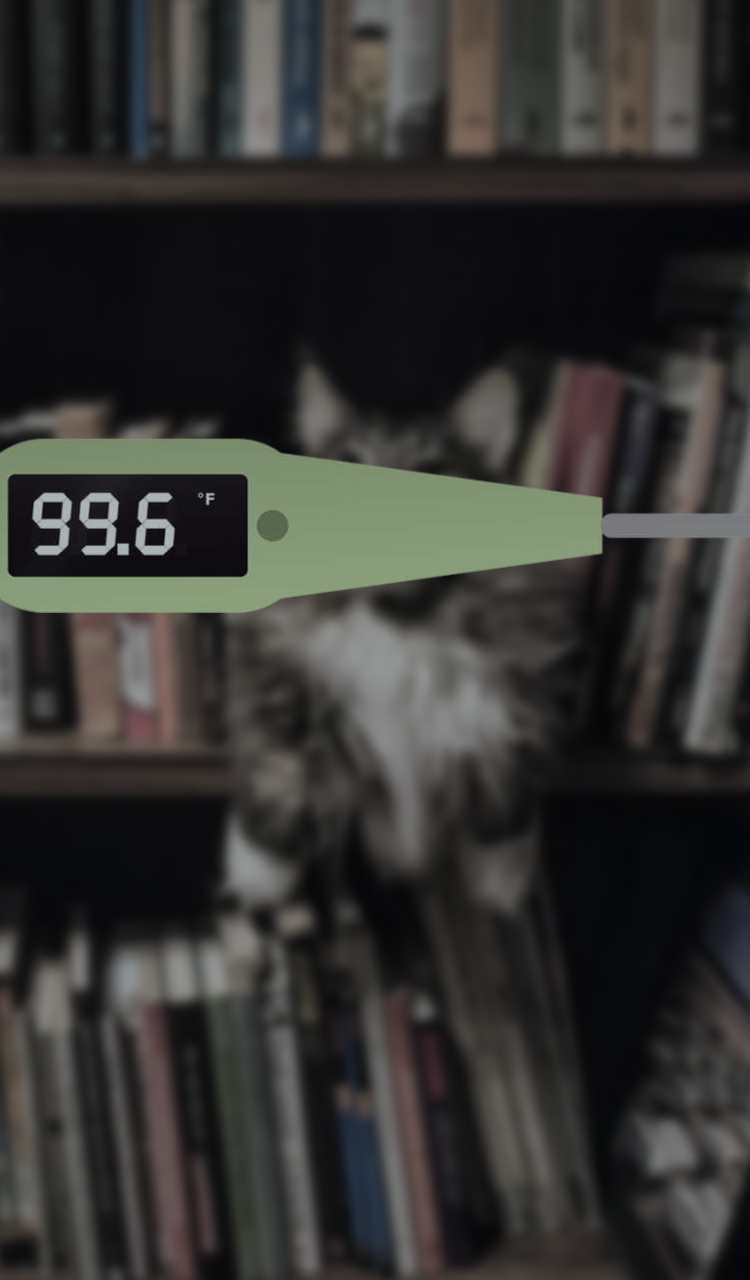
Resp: 99.6,°F
